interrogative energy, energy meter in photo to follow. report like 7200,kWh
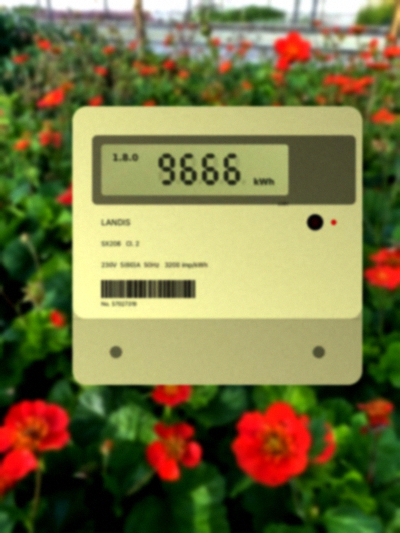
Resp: 9666,kWh
